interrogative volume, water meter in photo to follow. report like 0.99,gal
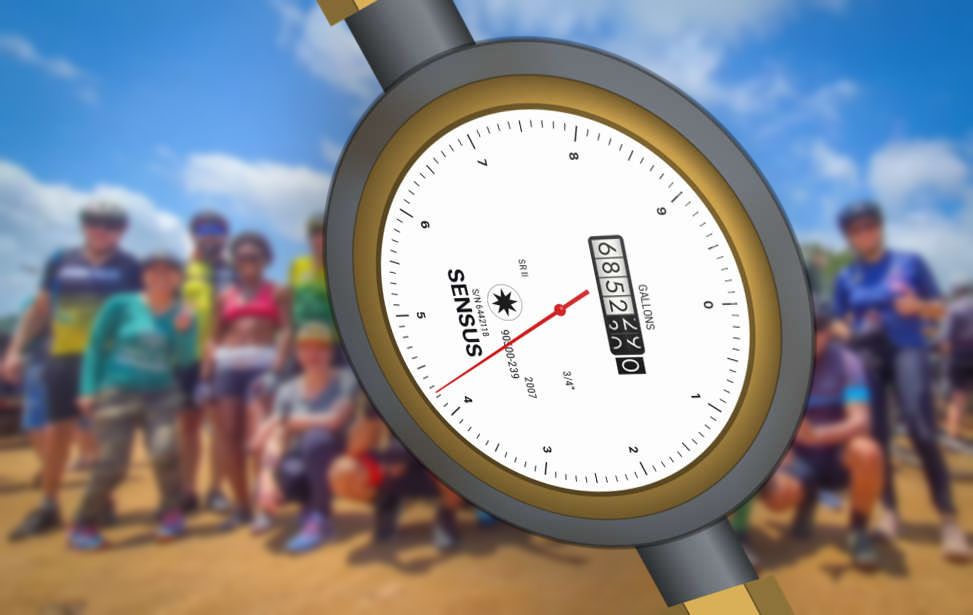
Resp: 6852294.2,gal
